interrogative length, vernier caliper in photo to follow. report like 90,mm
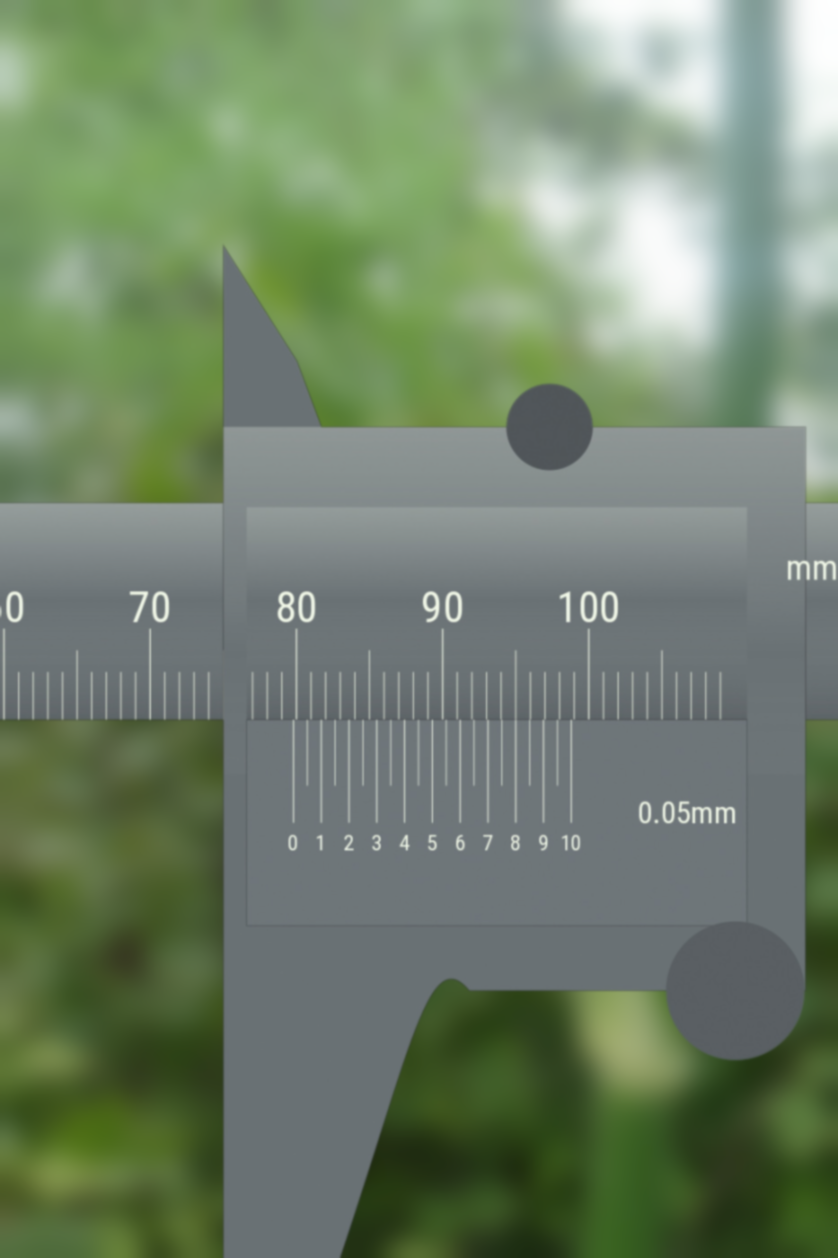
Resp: 79.8,mm
